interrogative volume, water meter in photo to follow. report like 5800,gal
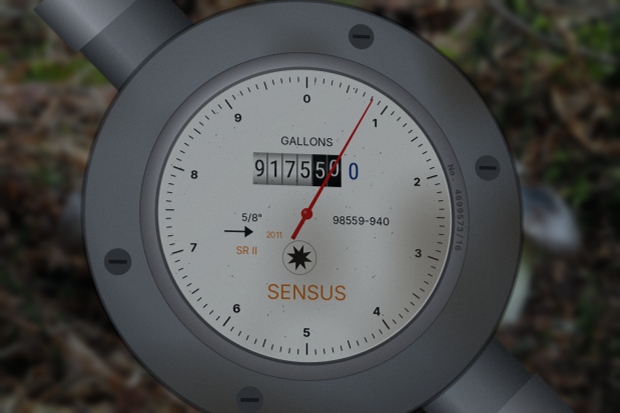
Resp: 9175500.8,gal
